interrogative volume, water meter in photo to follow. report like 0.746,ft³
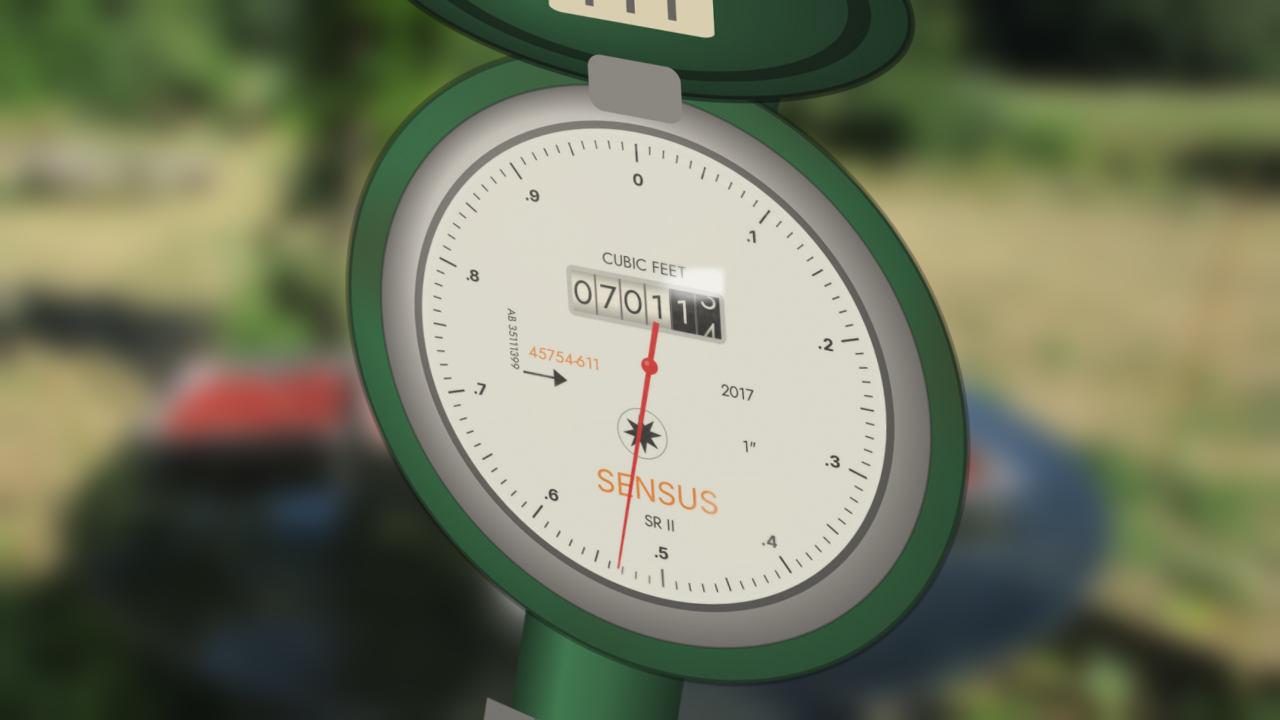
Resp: 70113.53,ft³
